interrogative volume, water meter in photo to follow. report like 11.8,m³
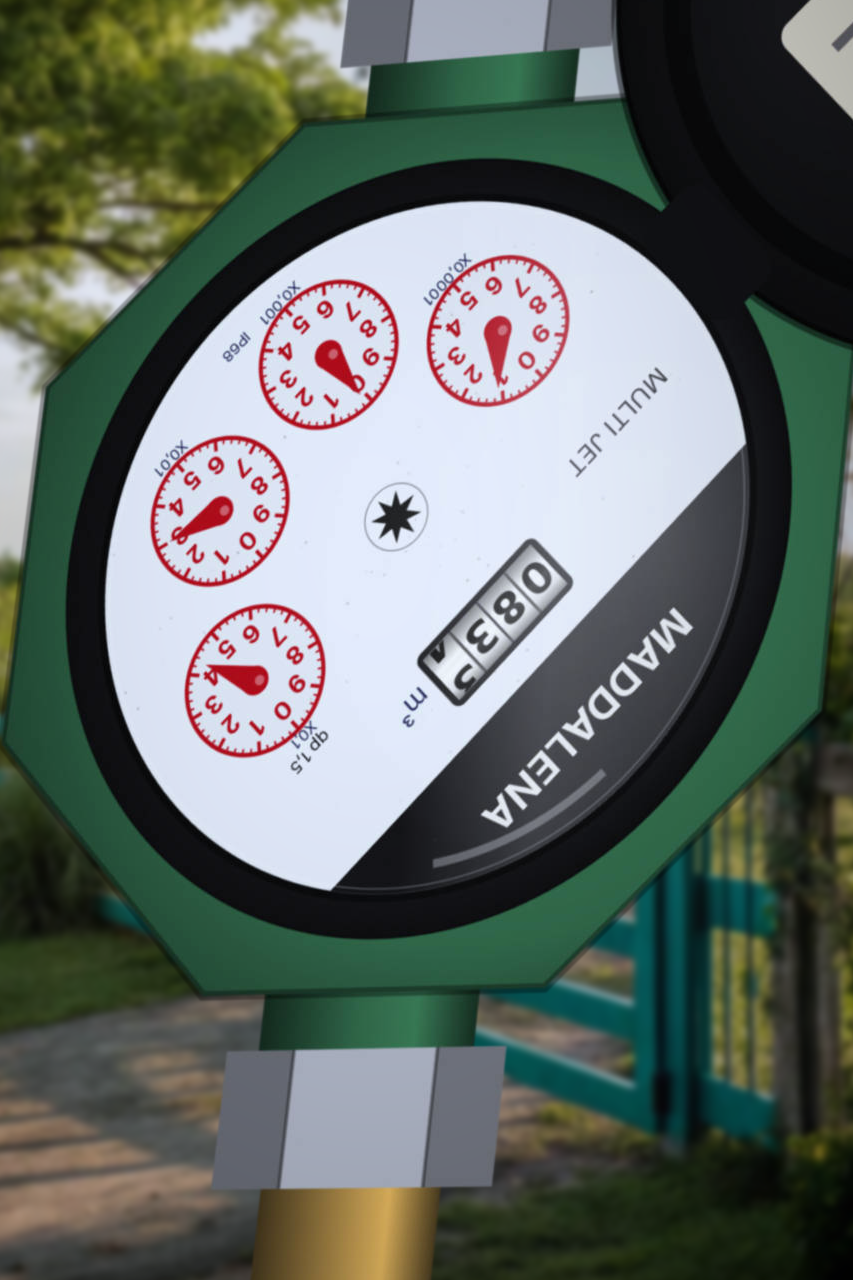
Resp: 833.4301,m³
